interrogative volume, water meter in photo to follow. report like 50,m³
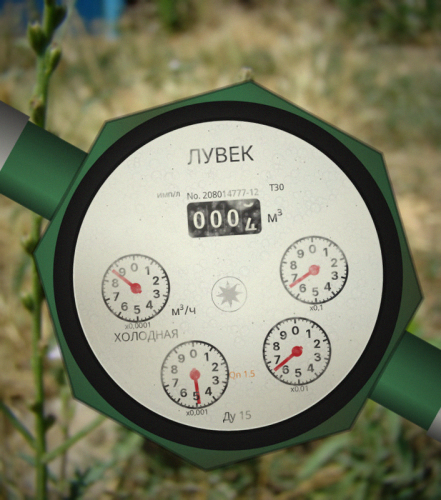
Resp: 3.6648,m³
